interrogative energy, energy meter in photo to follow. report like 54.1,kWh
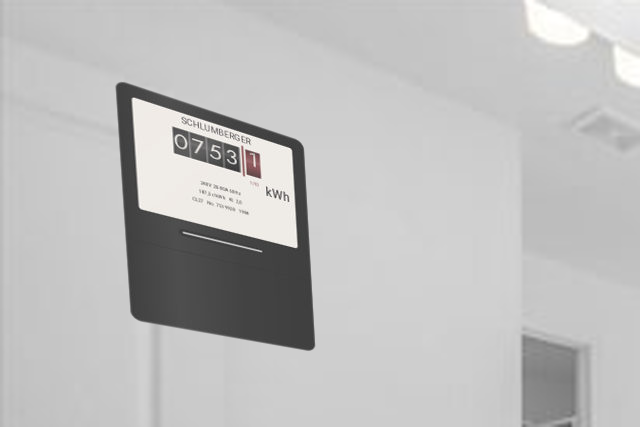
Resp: 753.1,kWh
